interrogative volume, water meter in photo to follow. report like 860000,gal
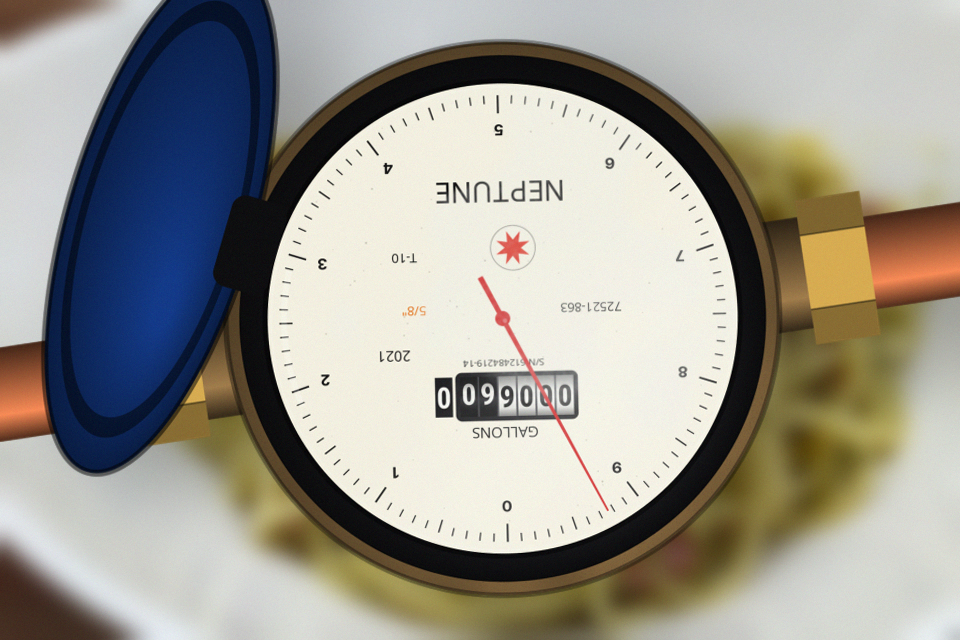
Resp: 6599.2,gal
